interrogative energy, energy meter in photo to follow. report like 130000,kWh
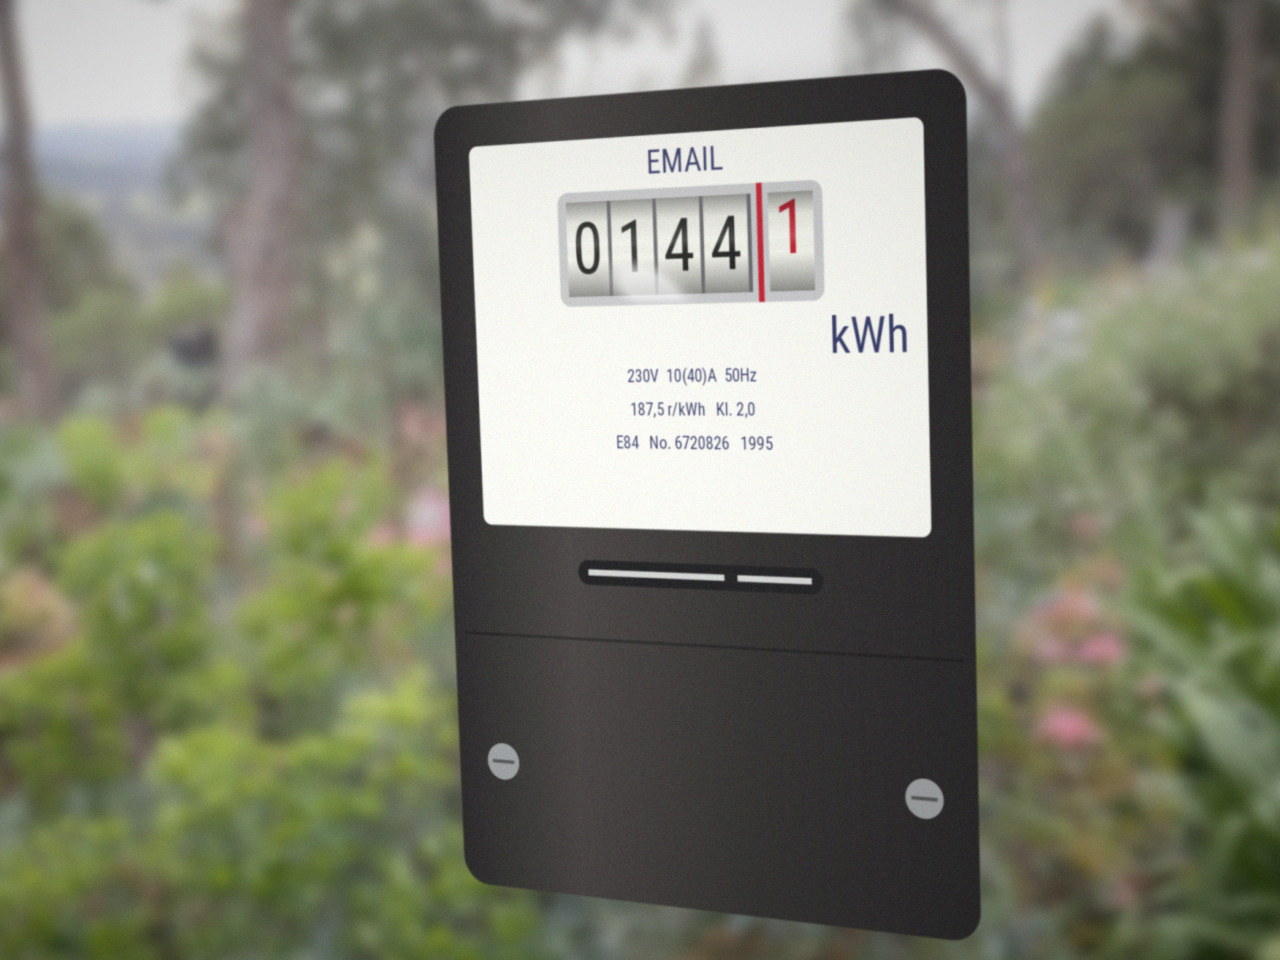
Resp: 144.1,kWh
